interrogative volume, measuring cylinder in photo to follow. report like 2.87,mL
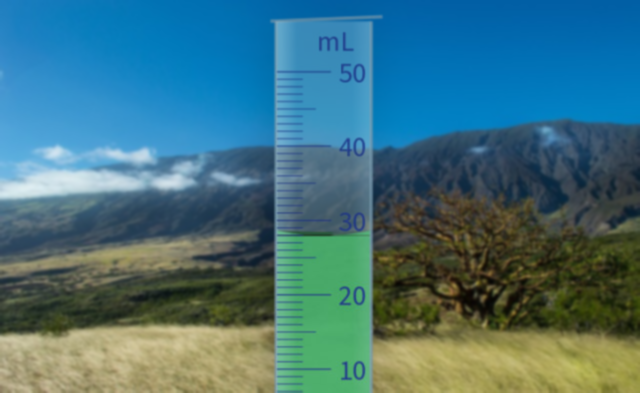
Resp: 28,mL
